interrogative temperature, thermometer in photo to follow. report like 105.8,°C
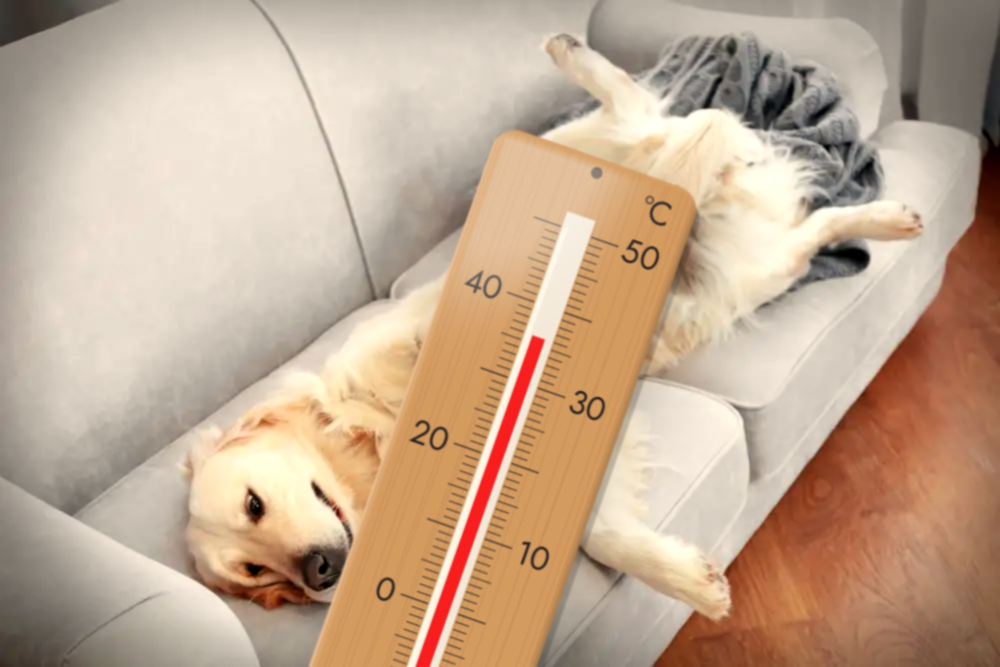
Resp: 36,°C
